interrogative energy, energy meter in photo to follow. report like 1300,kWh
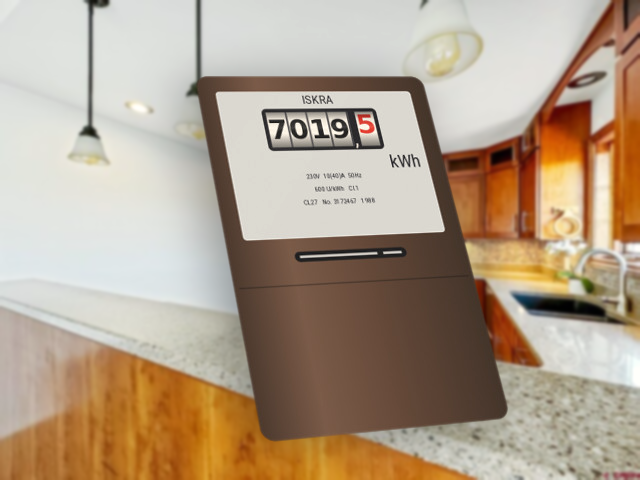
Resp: 7019.5,kWh
